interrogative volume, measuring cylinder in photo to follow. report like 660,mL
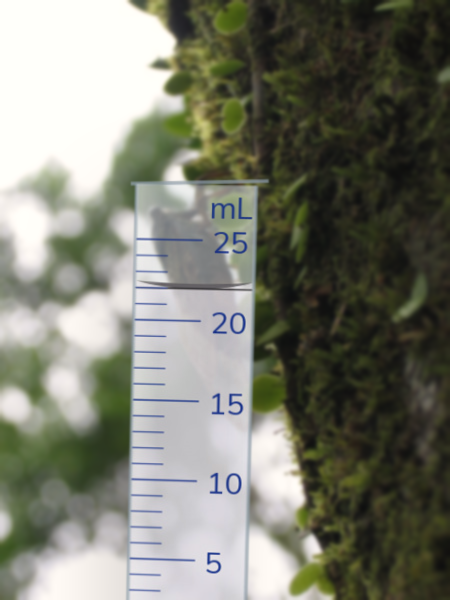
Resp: 22,mL
